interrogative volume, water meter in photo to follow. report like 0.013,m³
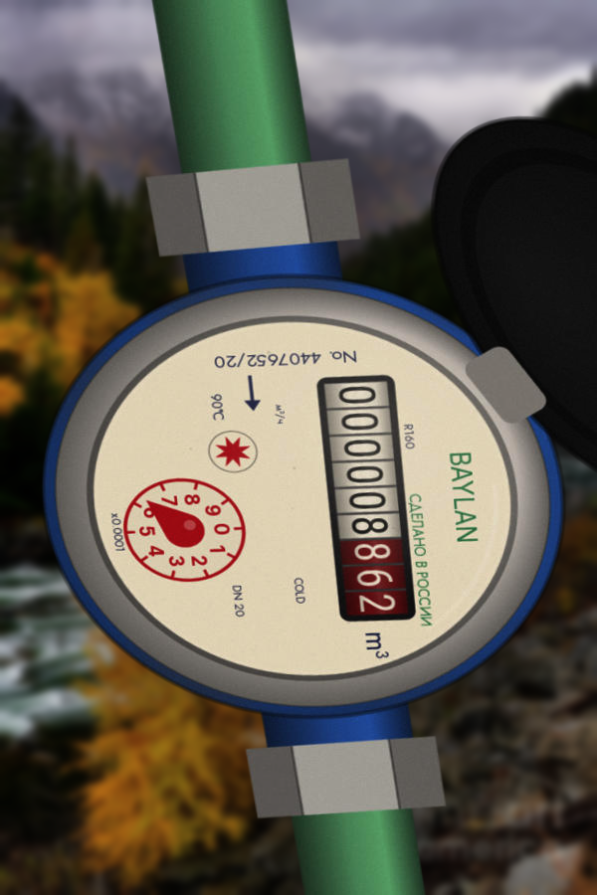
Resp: 8.8626,m³
